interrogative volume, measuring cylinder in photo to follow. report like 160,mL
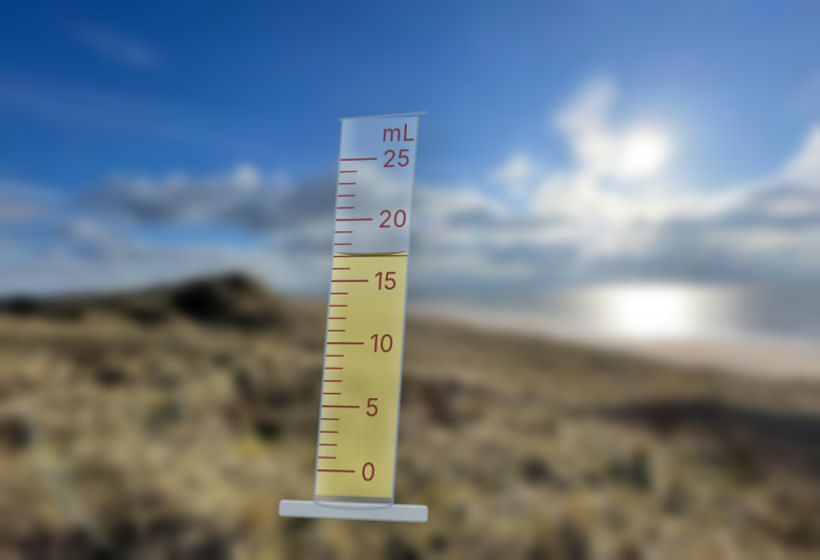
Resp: 17,mL
